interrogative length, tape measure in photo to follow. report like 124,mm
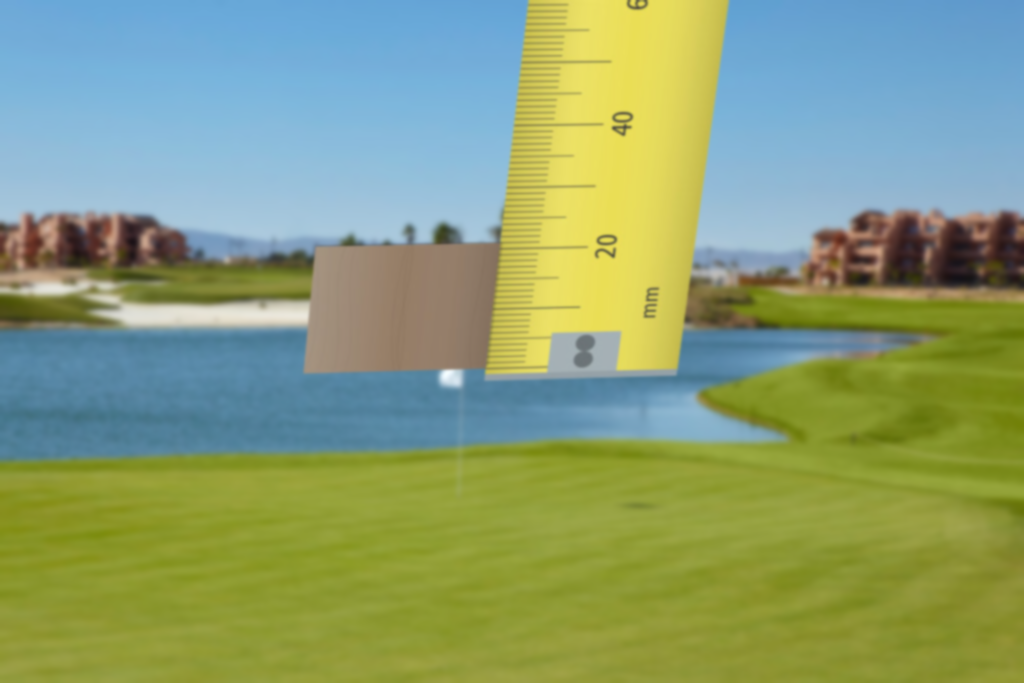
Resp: 21,mm
